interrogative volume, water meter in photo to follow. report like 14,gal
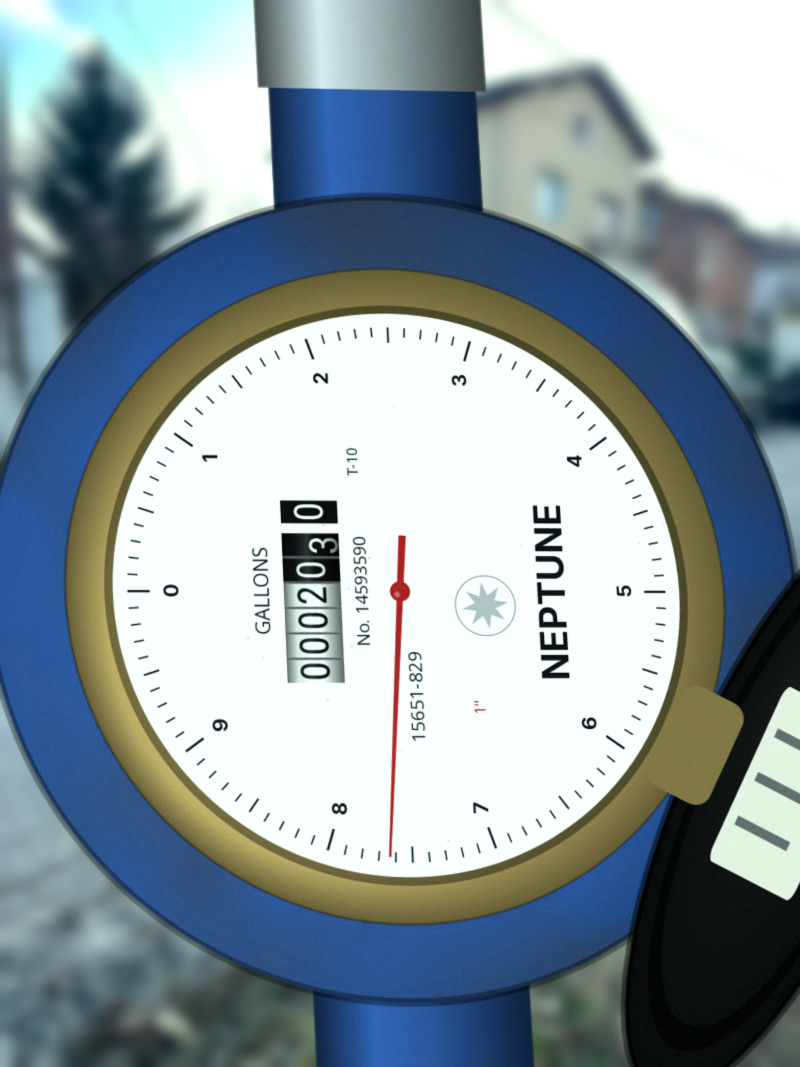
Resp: 2027.6,gal
